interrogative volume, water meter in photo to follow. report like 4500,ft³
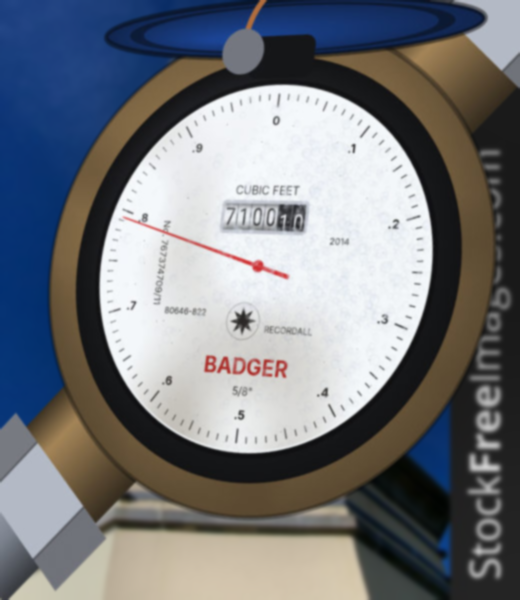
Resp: 710009.79,ft³
